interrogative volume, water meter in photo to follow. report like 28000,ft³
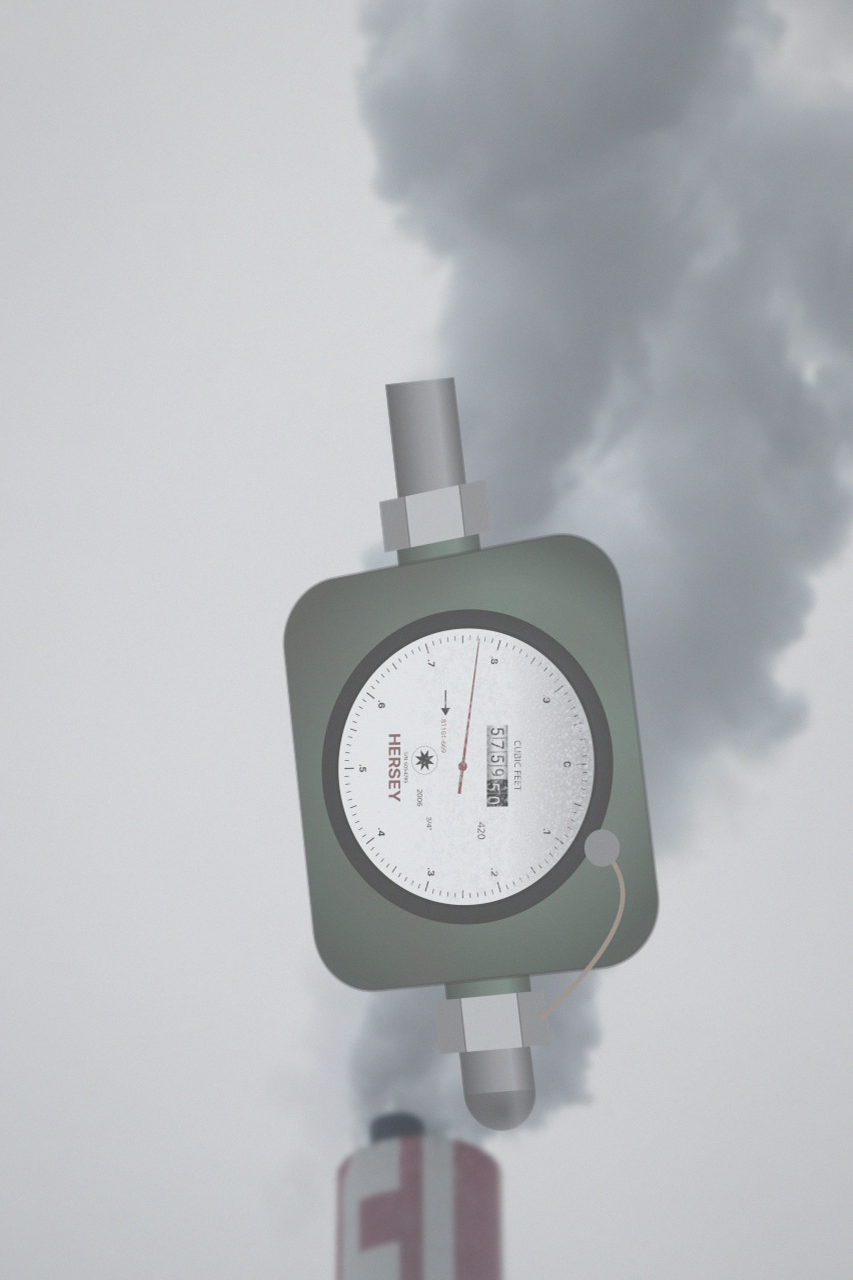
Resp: 575949.77,ft³
